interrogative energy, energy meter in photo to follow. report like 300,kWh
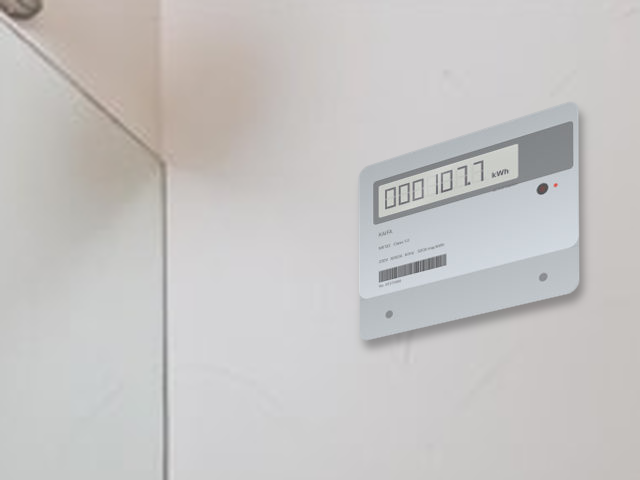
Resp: 107.7,kWh
